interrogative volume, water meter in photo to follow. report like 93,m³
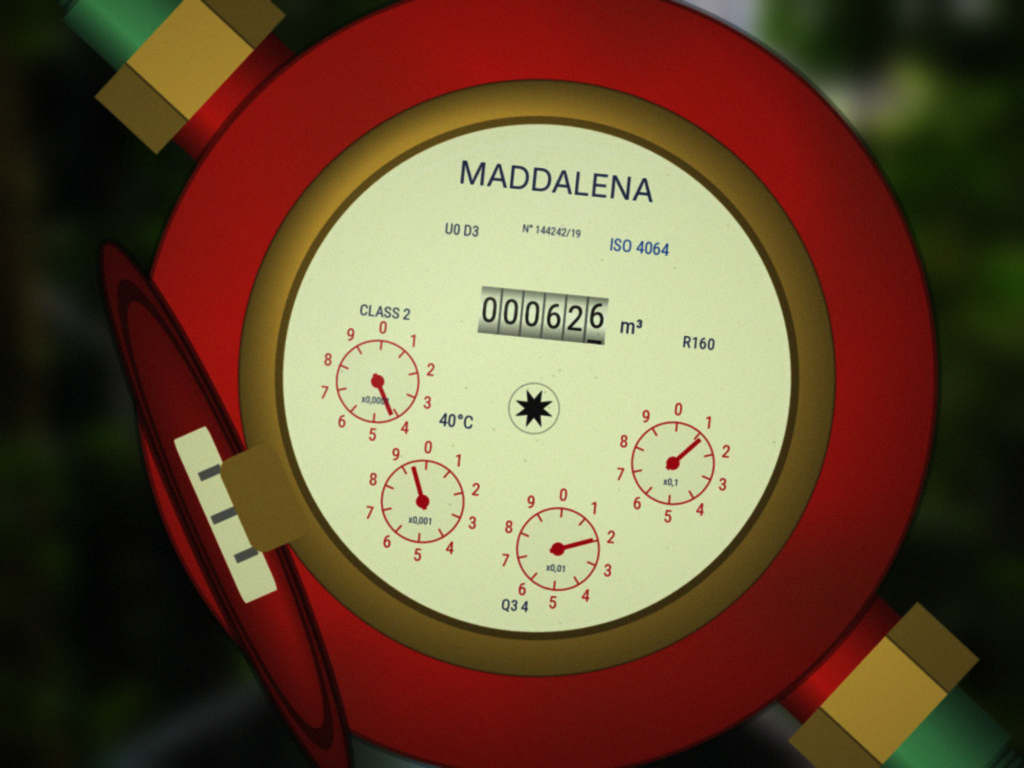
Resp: 626.1194,m³
